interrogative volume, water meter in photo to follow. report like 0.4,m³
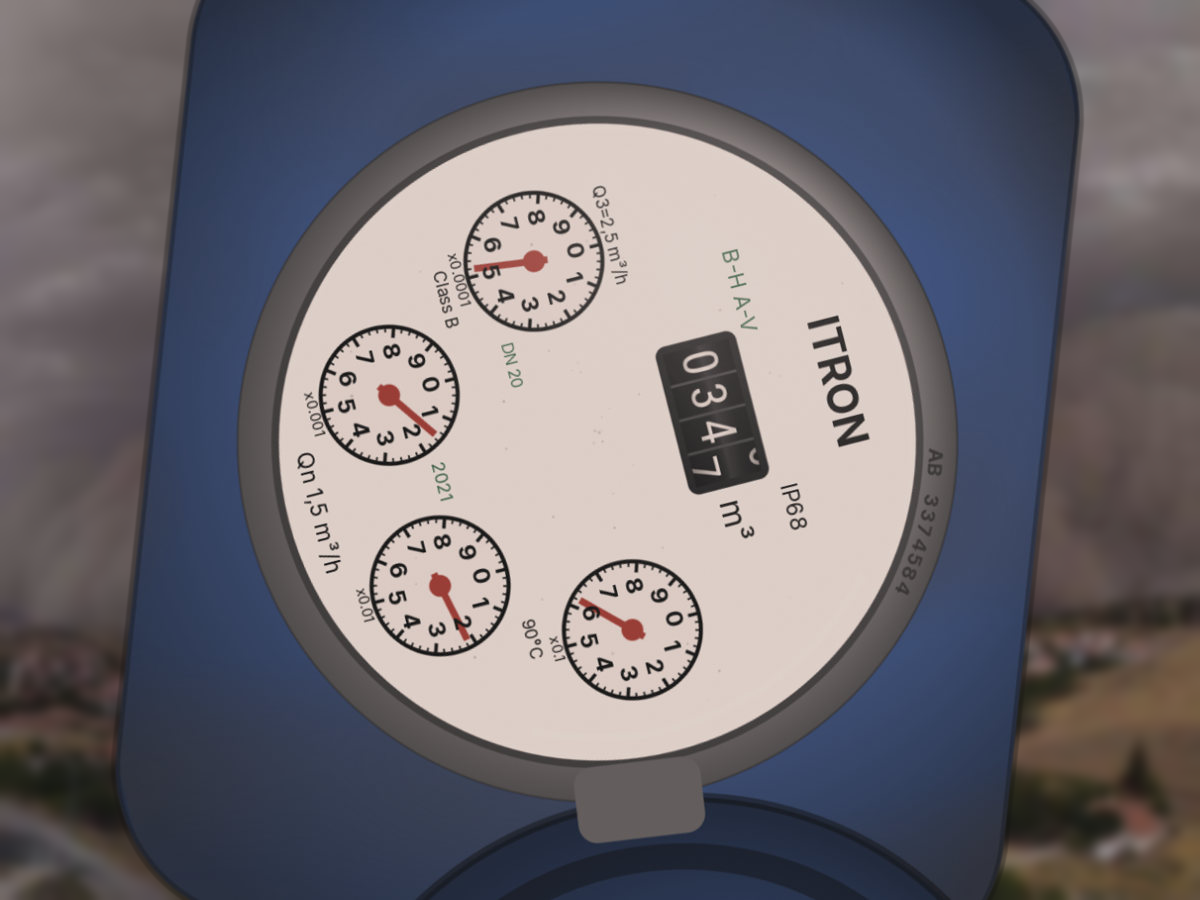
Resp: 346.6215,m³
